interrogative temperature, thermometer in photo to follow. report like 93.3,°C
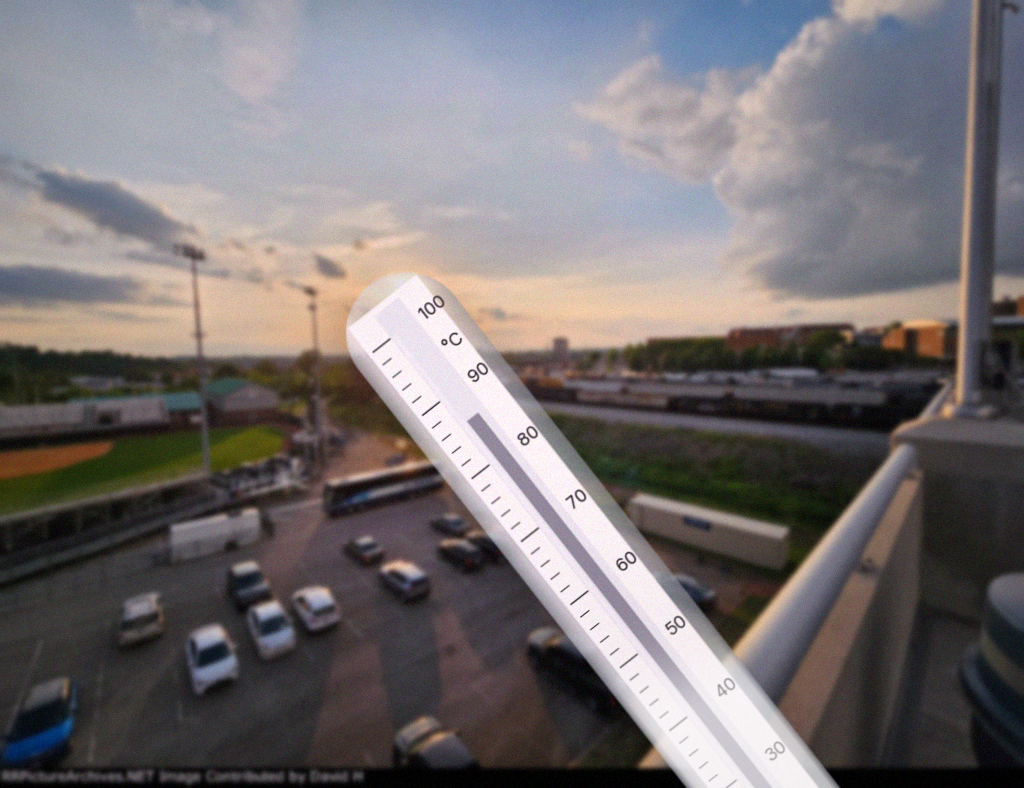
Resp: 86,°C
